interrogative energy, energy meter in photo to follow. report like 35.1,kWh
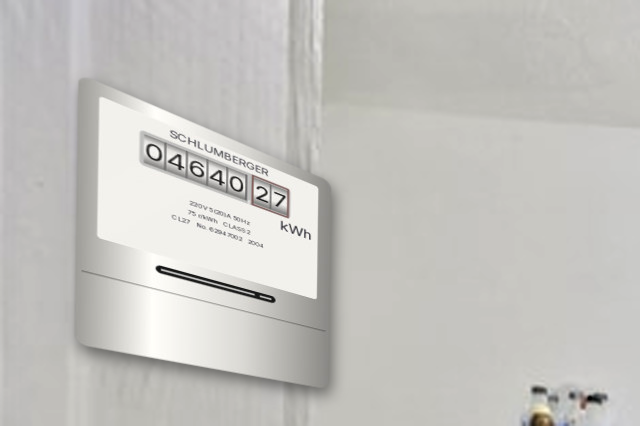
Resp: 4640.27,kWh
